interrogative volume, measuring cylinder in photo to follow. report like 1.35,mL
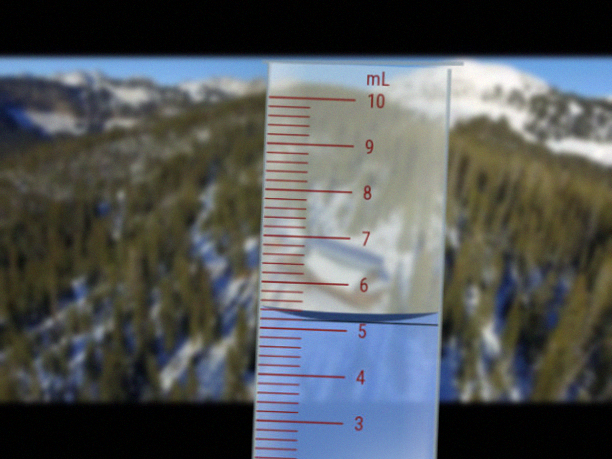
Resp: 5.2,mL
